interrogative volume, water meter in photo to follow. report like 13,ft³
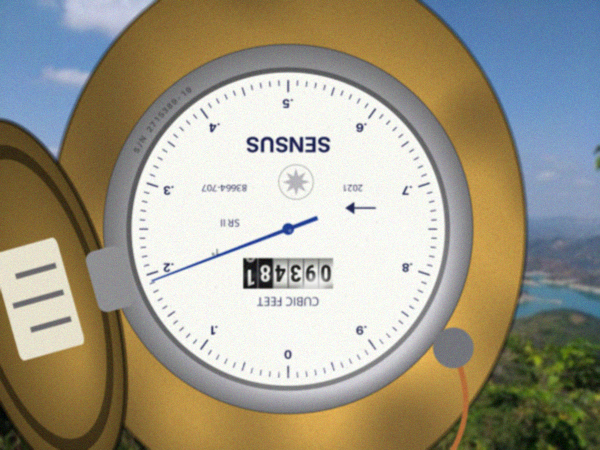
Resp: 93481.19,ft³
